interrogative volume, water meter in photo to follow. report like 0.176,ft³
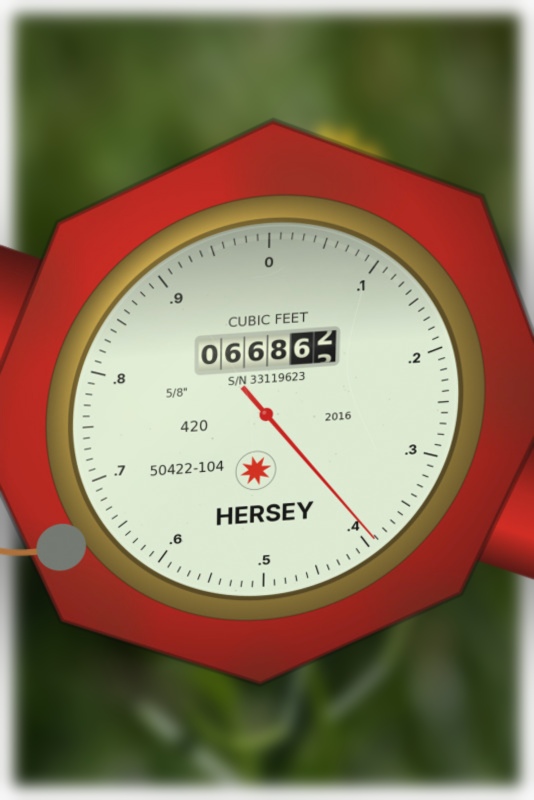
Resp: 66862.39,ft³
